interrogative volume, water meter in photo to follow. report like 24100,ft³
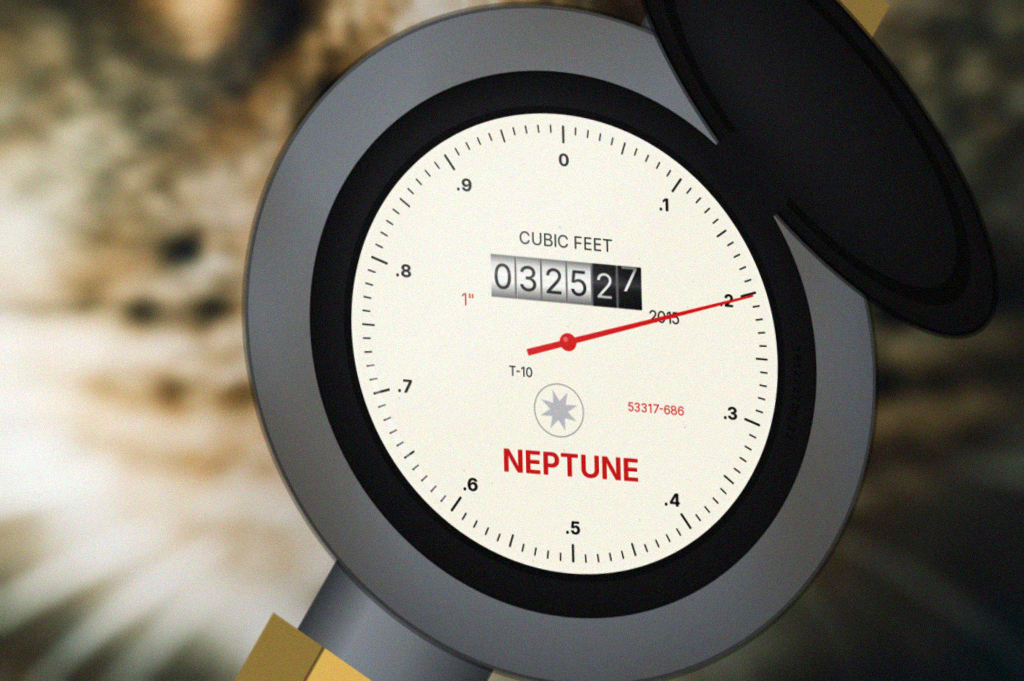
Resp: 32527.20,ft³
